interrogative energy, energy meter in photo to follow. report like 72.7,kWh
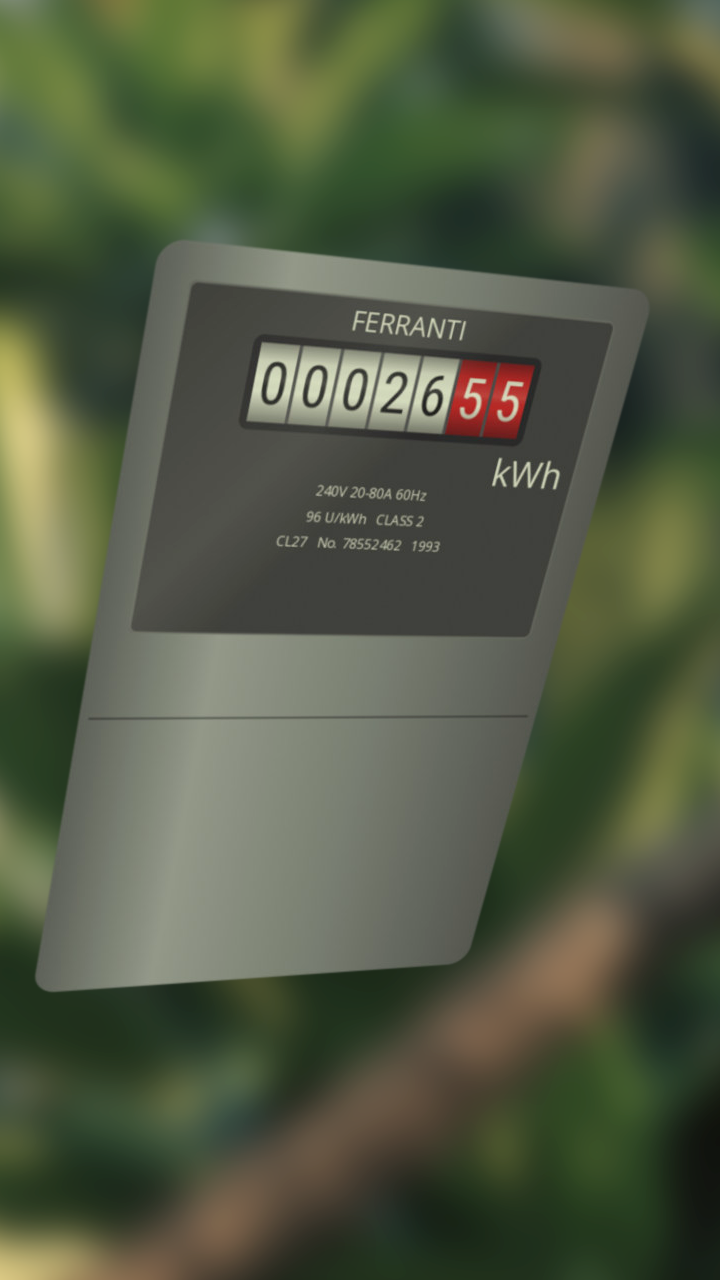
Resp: 26.55,kWh
